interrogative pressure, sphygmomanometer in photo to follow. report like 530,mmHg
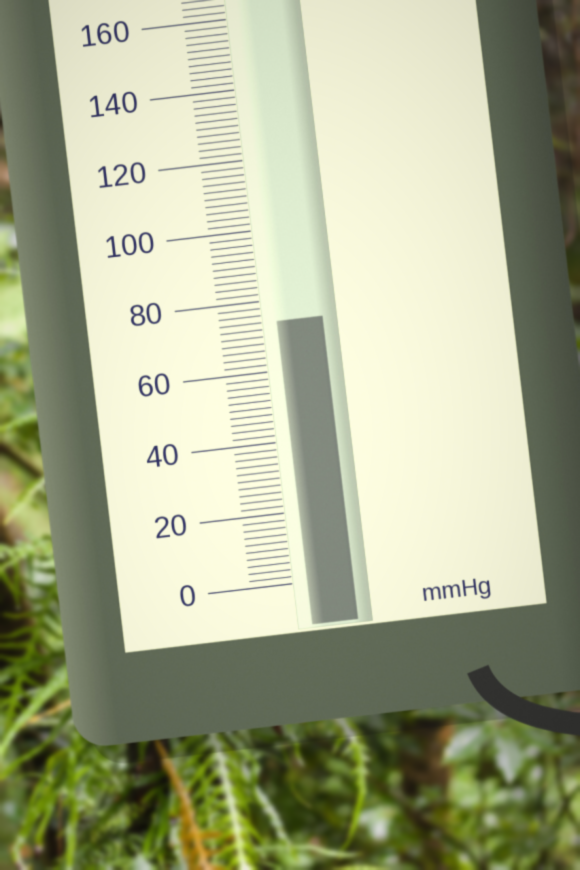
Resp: 74,mmHg
